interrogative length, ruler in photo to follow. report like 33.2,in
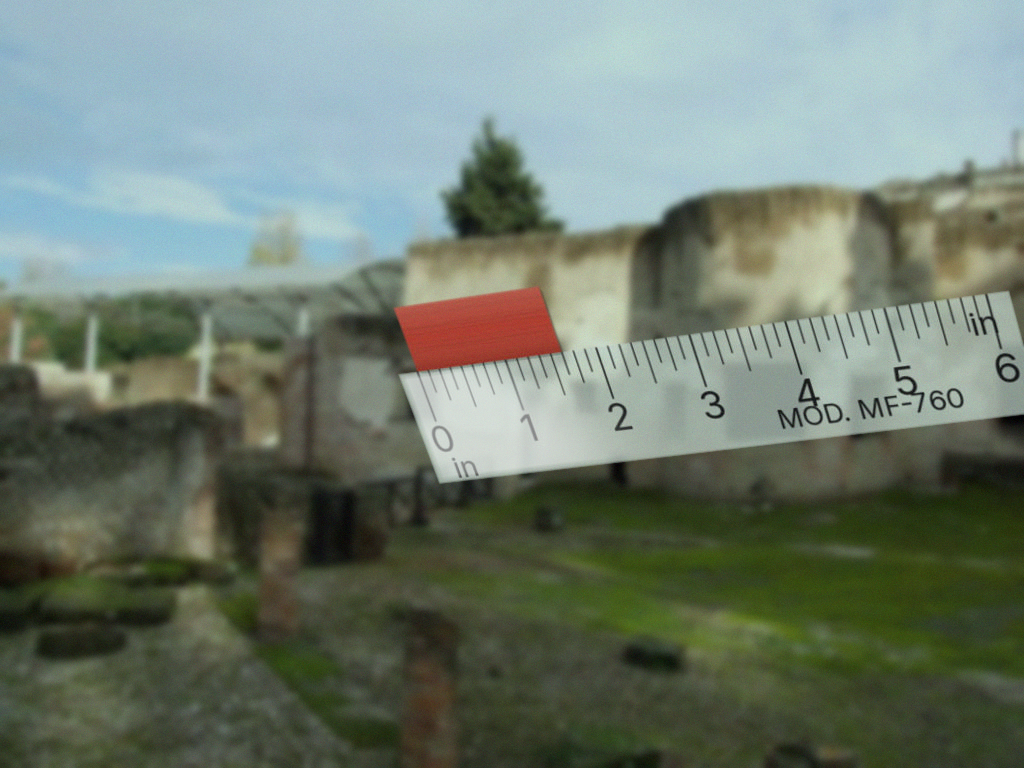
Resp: 1.625,in
